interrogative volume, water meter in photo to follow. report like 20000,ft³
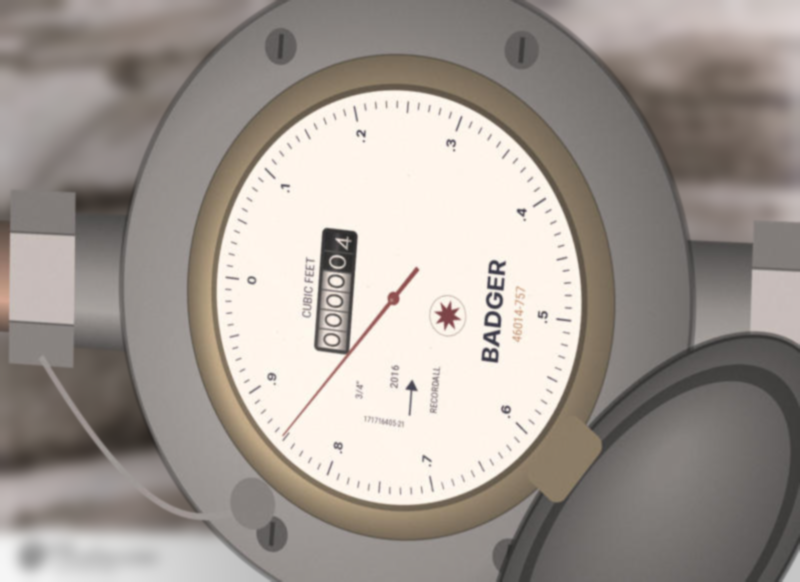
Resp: 3.85,ft³
